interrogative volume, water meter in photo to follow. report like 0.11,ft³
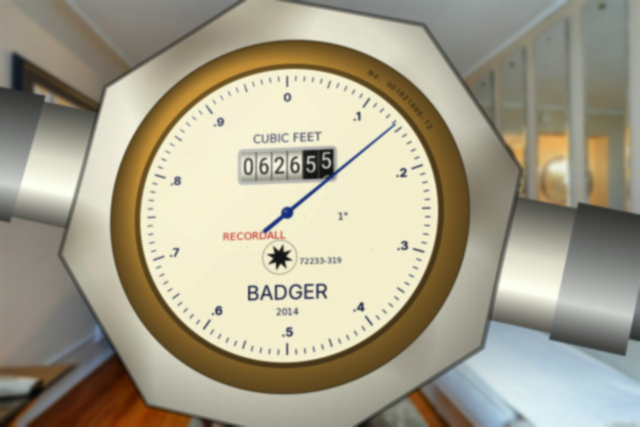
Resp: 62655.14,ft³
